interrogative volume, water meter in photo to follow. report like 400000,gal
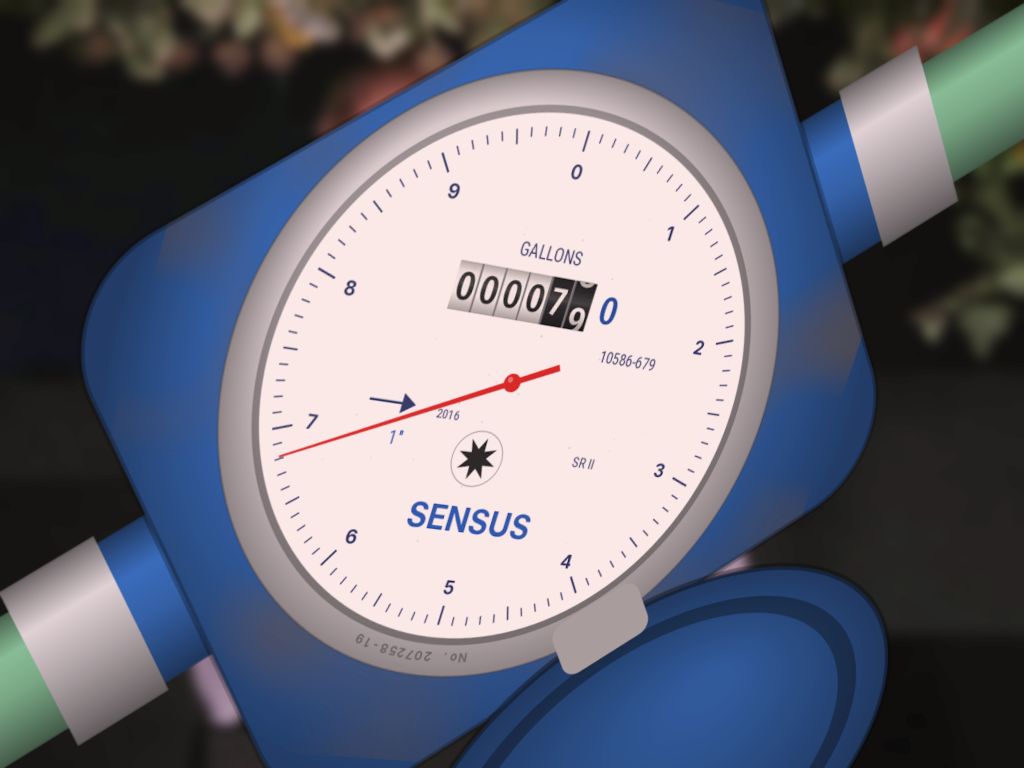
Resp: 786.8,gal
